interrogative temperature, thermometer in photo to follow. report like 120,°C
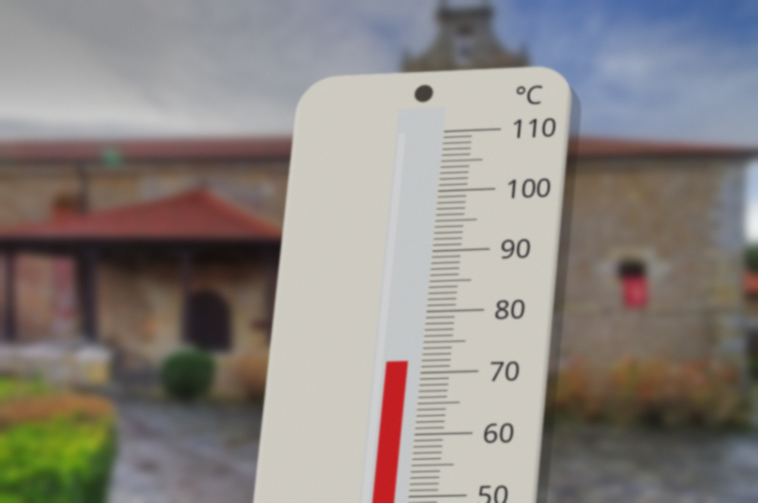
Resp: 72,°C
